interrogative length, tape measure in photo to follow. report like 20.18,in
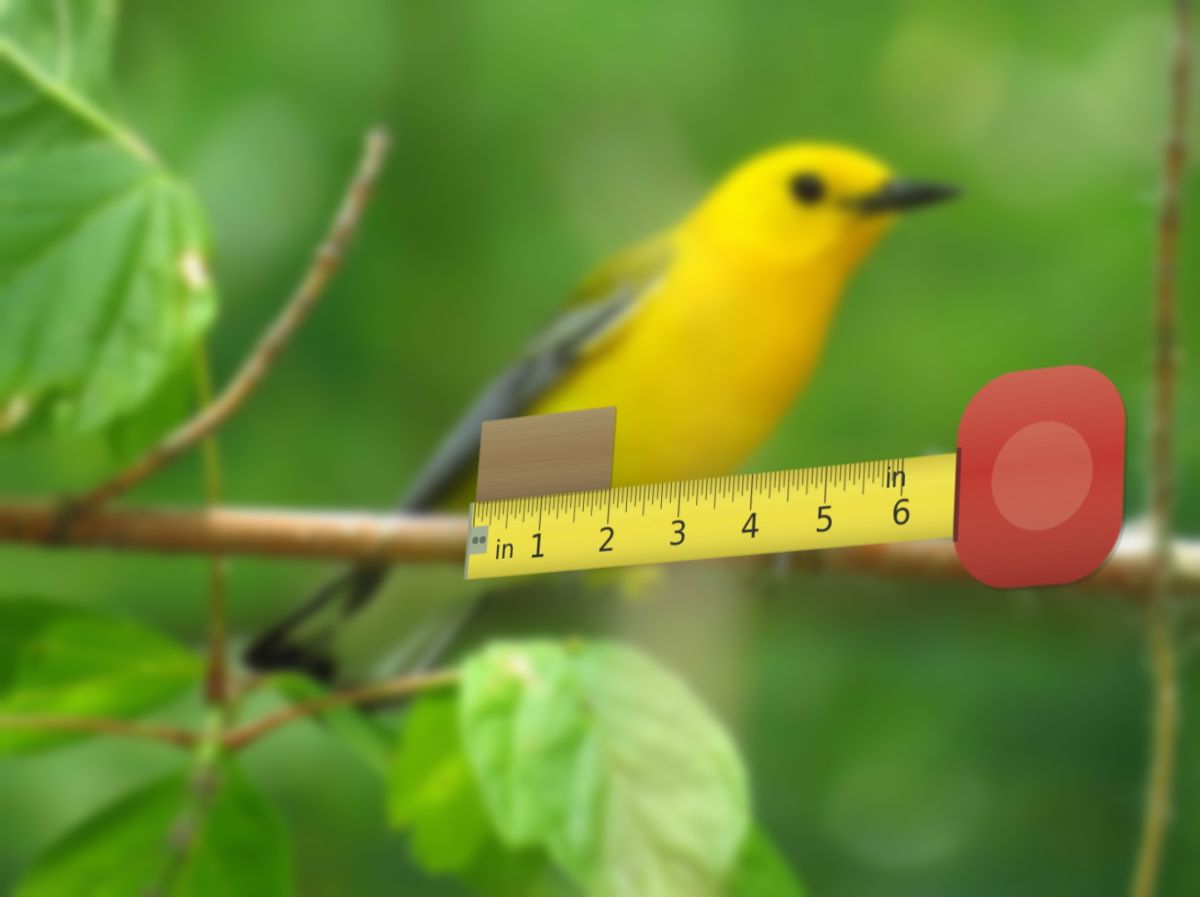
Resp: 2,in
